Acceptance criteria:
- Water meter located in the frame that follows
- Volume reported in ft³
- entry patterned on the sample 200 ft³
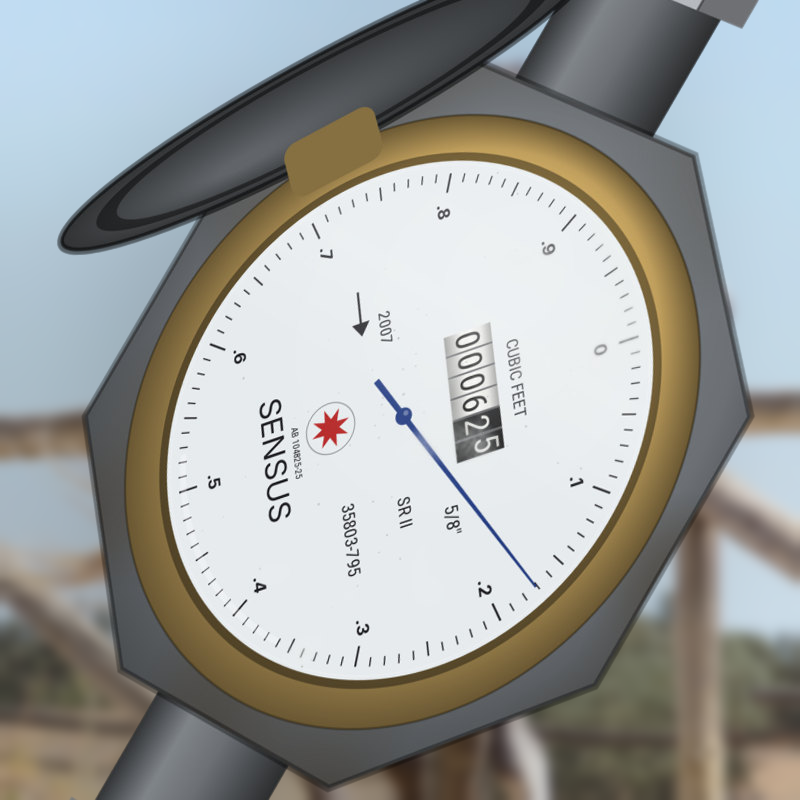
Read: 625.17 ft³
